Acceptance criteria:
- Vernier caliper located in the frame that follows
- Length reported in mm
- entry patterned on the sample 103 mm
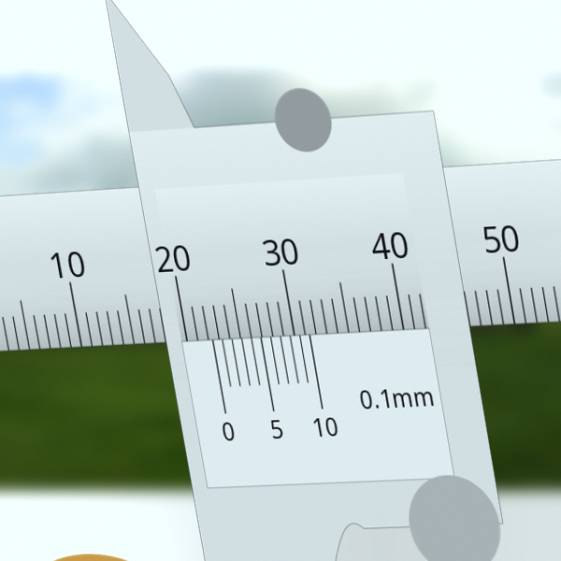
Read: 22.4 mm
